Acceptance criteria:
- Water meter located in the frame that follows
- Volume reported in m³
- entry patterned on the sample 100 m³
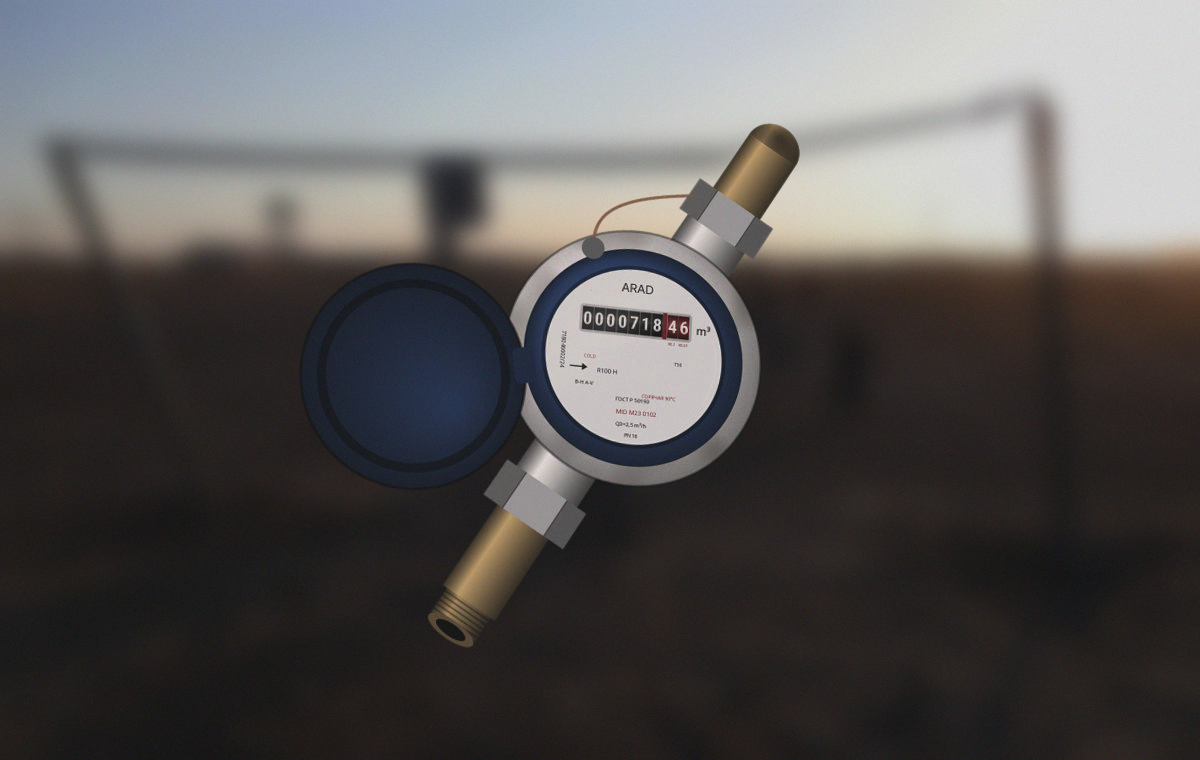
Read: 718.46 m³
